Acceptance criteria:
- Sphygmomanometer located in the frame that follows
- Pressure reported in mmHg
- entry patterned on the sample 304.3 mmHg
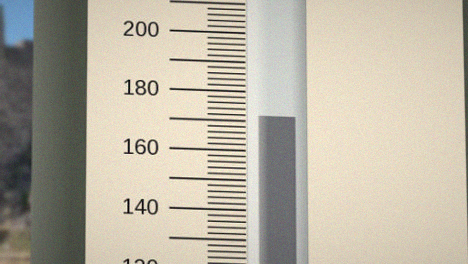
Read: 172 mmHg
